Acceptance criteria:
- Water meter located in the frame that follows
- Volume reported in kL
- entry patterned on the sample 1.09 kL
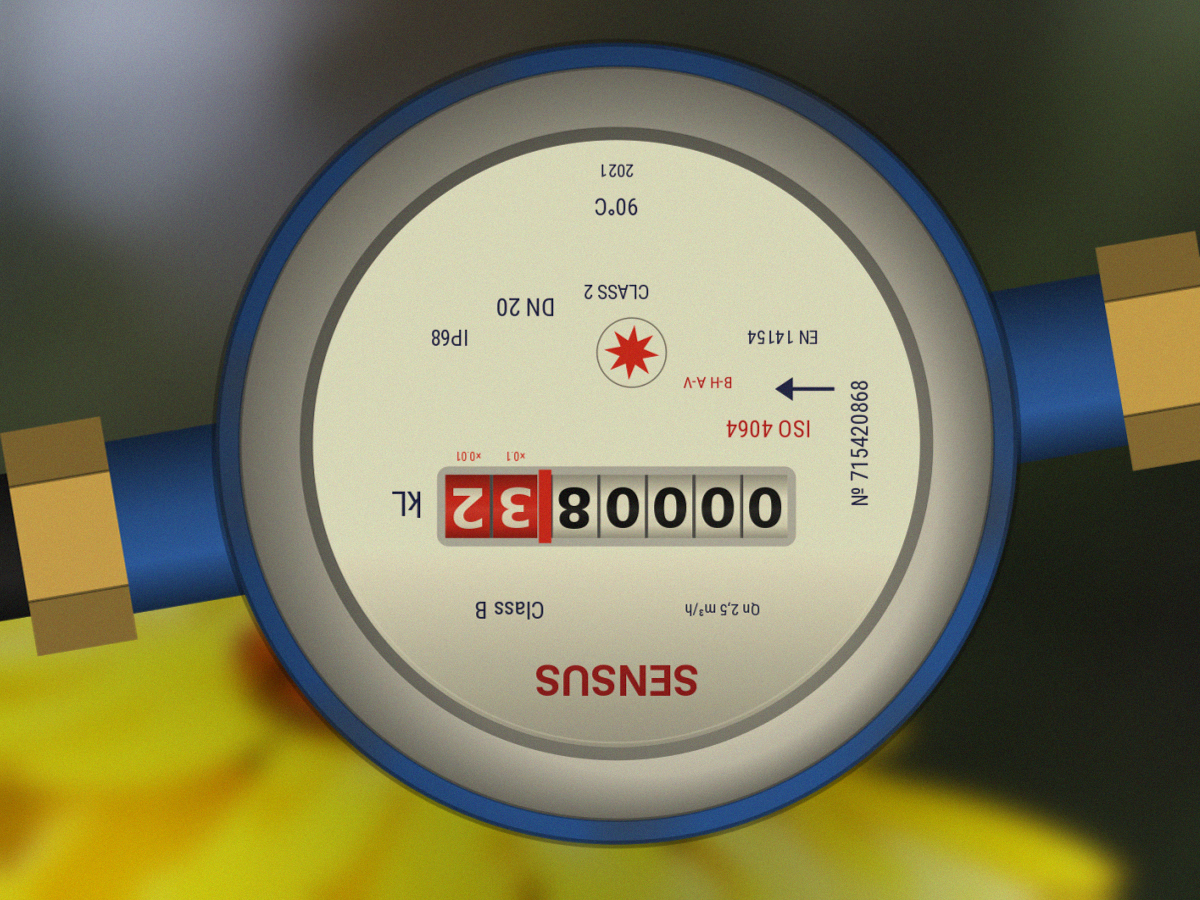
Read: 8.32 kL
